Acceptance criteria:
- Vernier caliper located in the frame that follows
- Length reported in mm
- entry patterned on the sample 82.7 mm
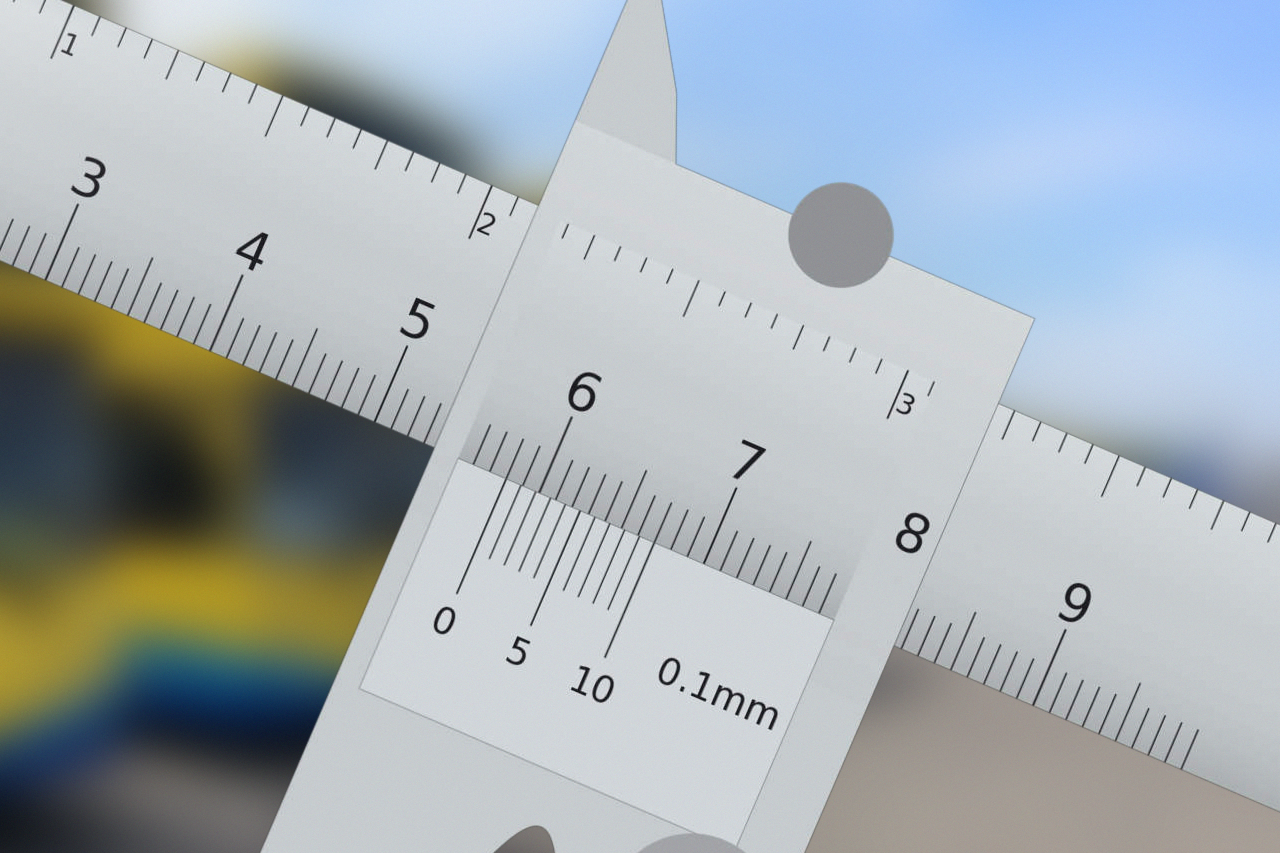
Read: 58.0 mm
